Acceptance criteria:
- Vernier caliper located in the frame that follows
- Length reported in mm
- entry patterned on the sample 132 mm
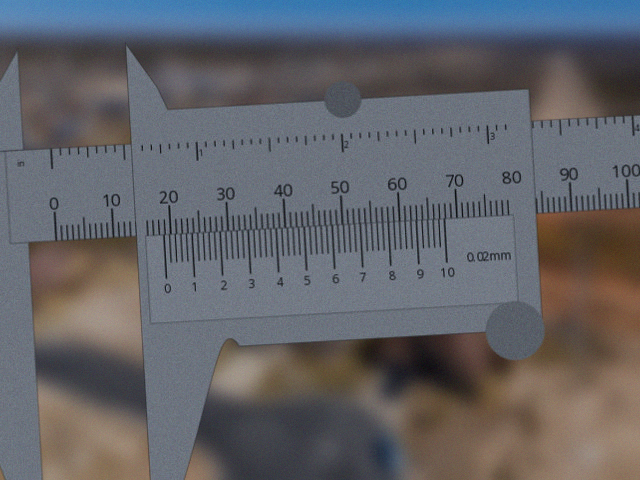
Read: 18.8 mm
